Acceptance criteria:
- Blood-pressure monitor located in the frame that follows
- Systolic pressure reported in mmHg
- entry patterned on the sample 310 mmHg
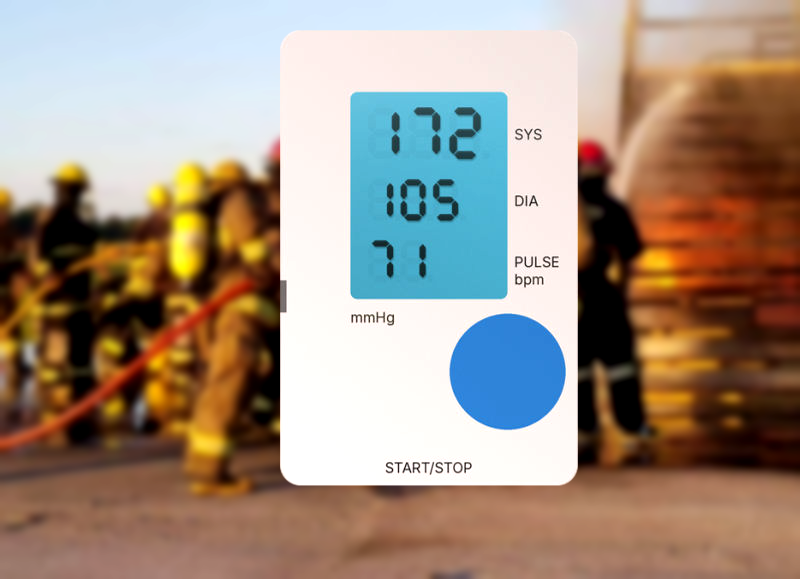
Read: 172 mmHg
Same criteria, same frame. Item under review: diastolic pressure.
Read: 105 mmHg
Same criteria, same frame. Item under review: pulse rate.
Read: 71 bpm
